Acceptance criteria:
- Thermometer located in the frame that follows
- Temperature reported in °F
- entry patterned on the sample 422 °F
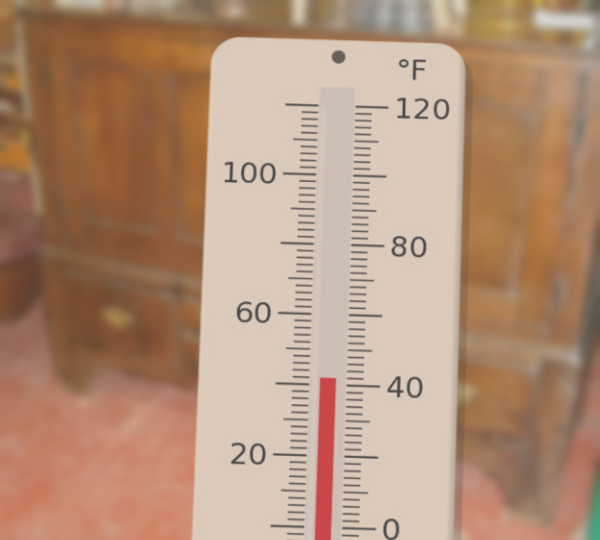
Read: 42 °F
